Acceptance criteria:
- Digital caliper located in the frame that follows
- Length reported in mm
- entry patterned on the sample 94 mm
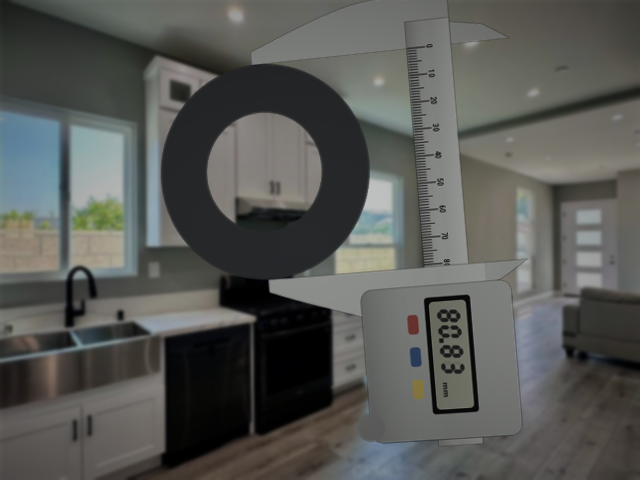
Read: 80.83 mm
